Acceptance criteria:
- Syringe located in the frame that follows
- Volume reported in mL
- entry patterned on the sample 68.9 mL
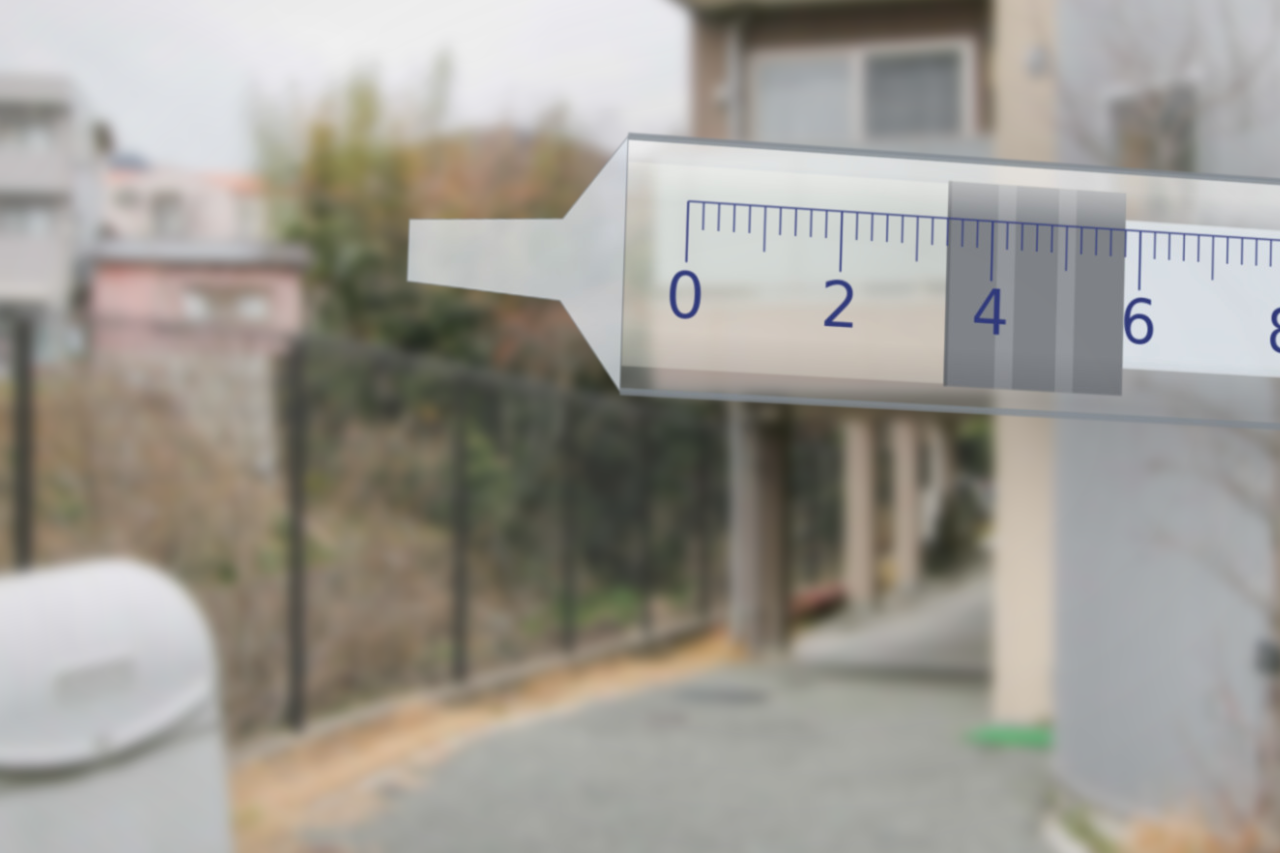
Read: 3.4 mL
